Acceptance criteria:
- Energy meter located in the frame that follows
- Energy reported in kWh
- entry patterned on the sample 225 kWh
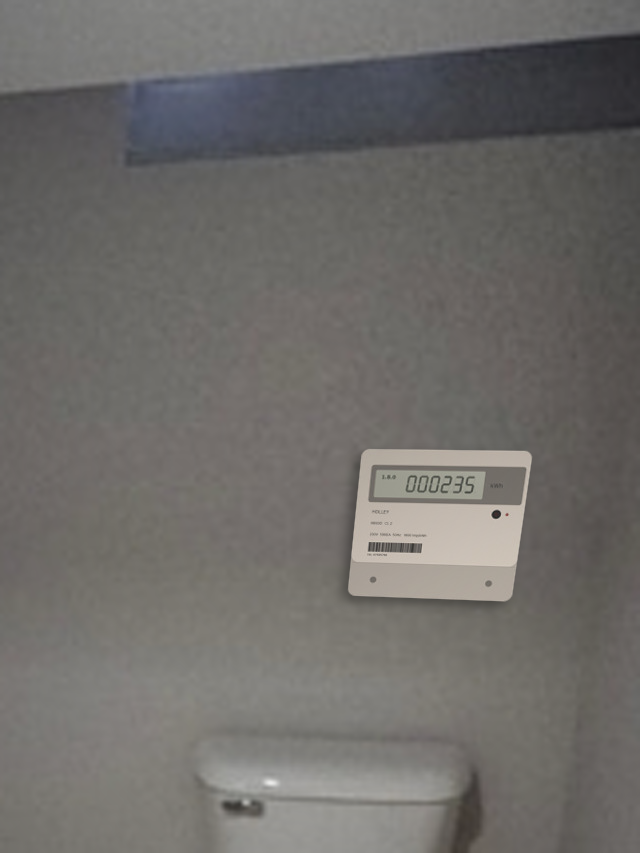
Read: 235 kWh
